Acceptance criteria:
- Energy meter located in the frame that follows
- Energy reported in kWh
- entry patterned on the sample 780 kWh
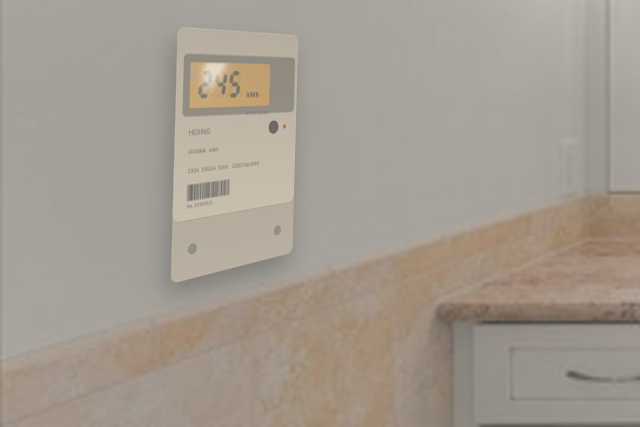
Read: 245 kWh
